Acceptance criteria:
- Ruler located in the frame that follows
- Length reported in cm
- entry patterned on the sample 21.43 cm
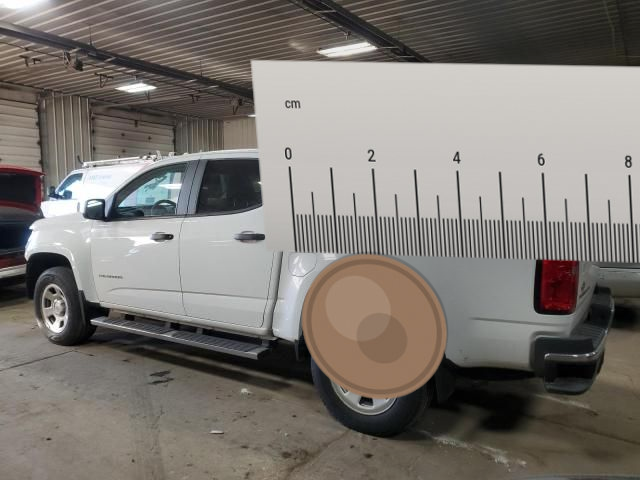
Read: 3.5 cm
